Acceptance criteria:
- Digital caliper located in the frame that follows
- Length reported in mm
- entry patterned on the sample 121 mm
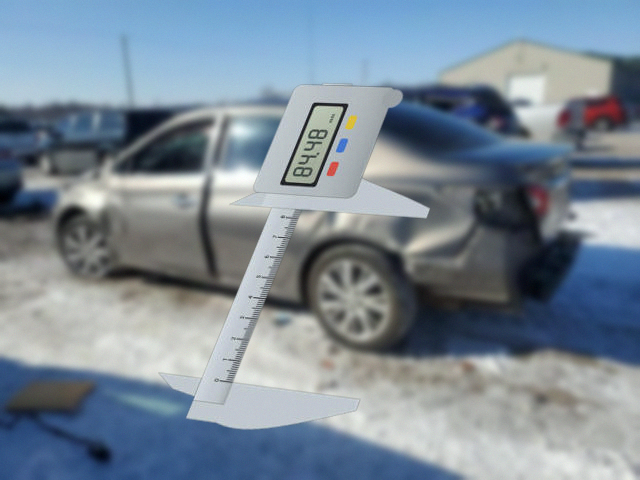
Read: 84.48 mm
